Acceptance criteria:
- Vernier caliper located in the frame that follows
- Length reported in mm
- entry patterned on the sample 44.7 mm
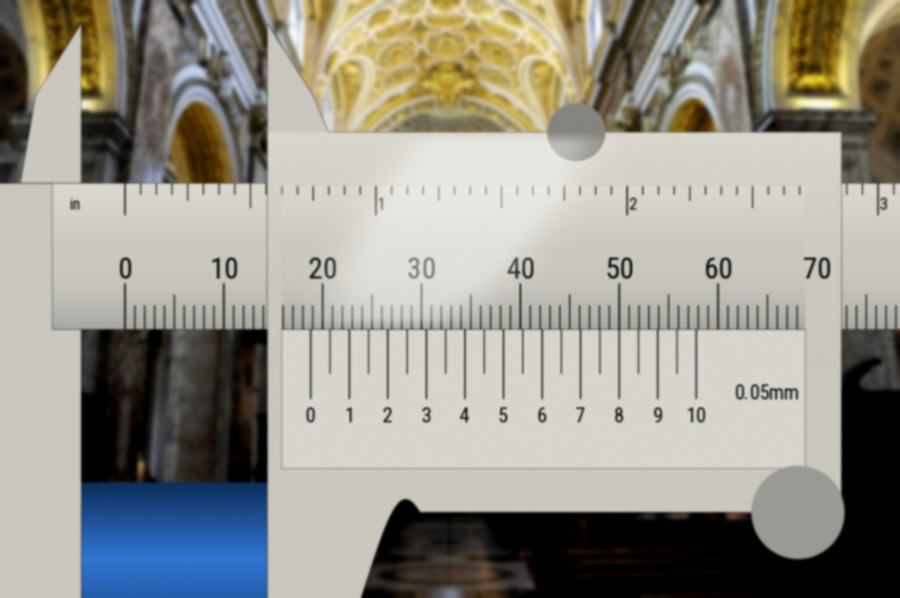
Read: 18.8 mm
